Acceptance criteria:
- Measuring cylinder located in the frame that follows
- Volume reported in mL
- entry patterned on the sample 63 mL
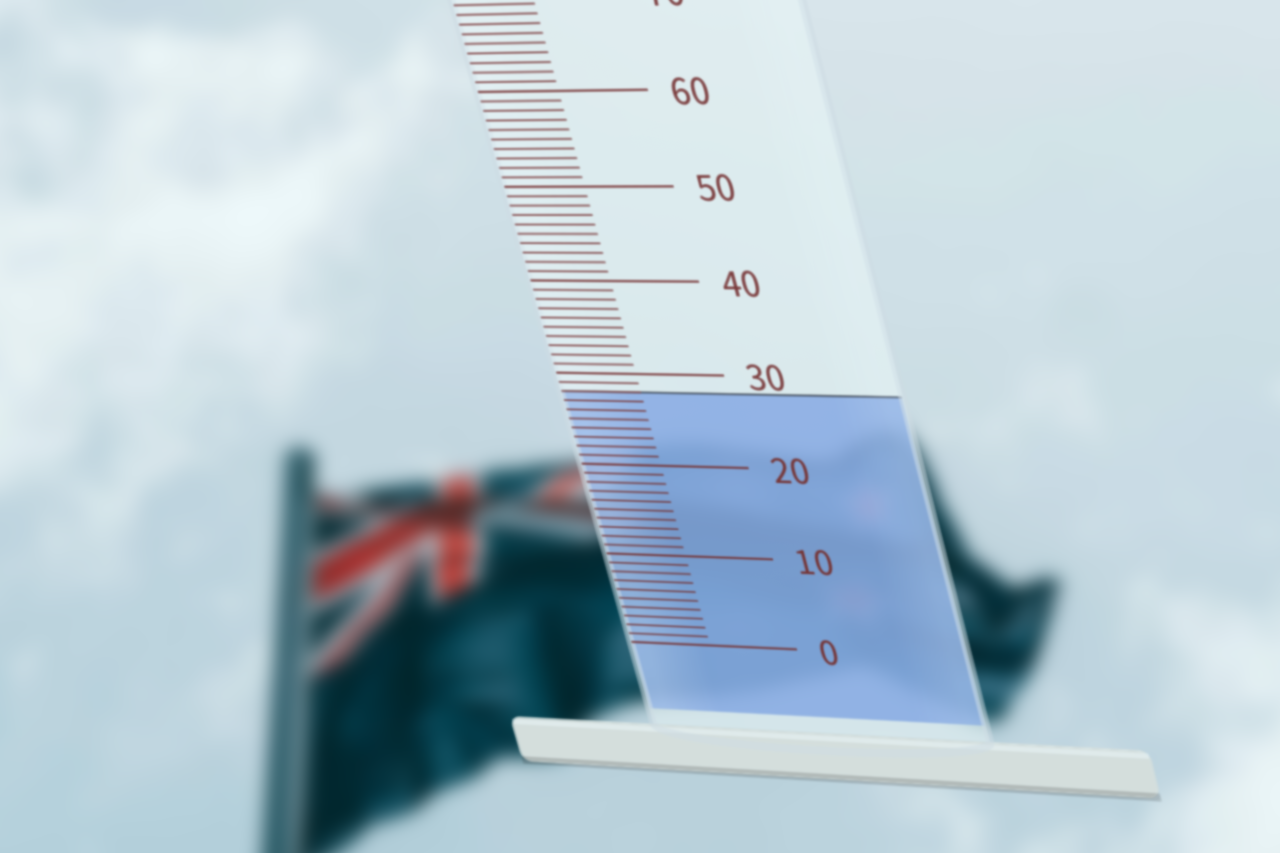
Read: 28 mL
